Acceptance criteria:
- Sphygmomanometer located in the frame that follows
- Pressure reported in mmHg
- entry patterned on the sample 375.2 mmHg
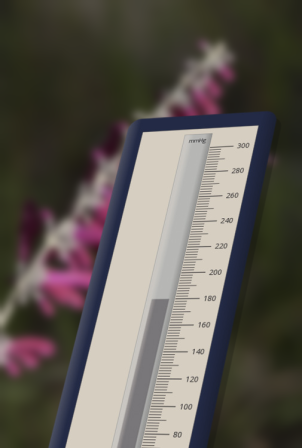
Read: 180 mmHg
